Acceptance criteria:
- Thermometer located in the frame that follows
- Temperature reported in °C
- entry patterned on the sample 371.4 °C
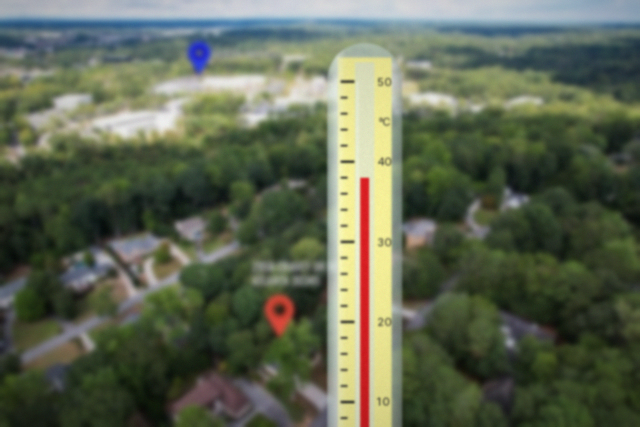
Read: 38 °C
